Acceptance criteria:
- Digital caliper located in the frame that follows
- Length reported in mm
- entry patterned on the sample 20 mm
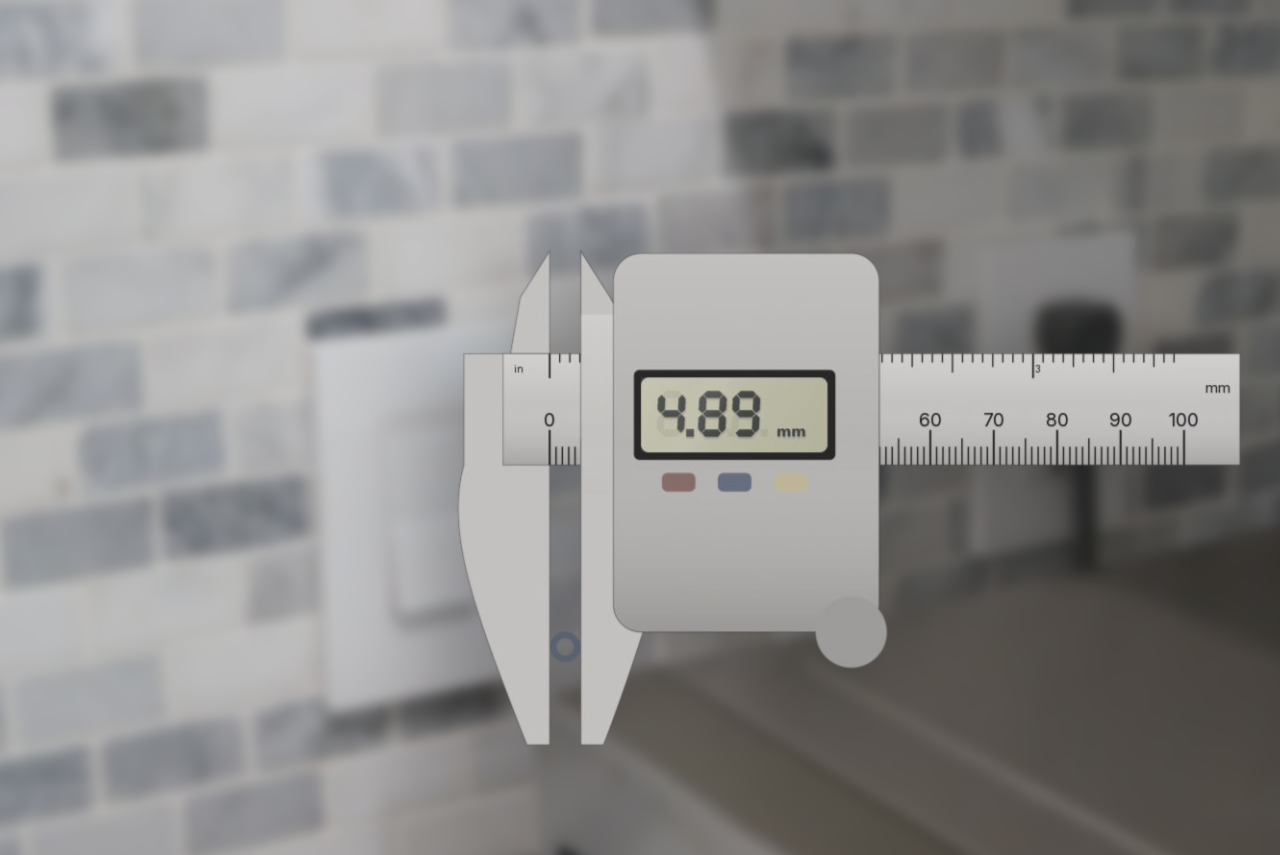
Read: 4.89 mm
